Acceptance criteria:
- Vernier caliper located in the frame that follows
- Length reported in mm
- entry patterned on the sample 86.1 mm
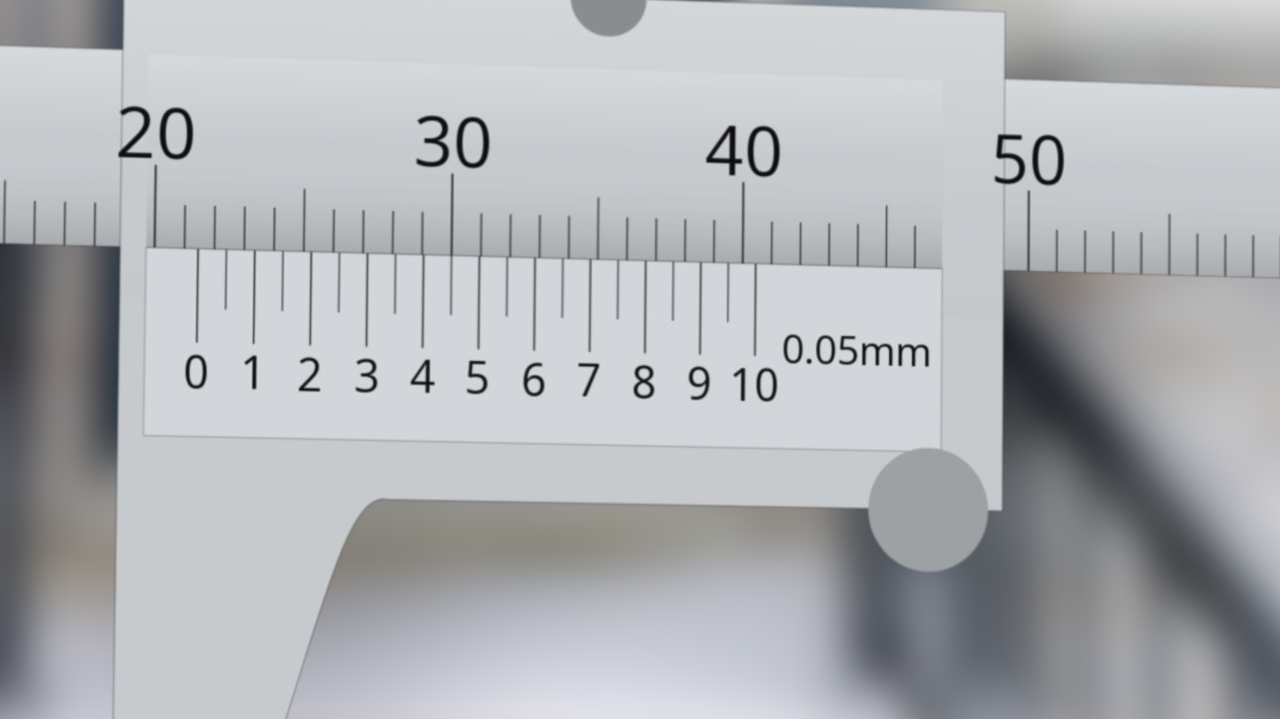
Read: 21.45 mm
